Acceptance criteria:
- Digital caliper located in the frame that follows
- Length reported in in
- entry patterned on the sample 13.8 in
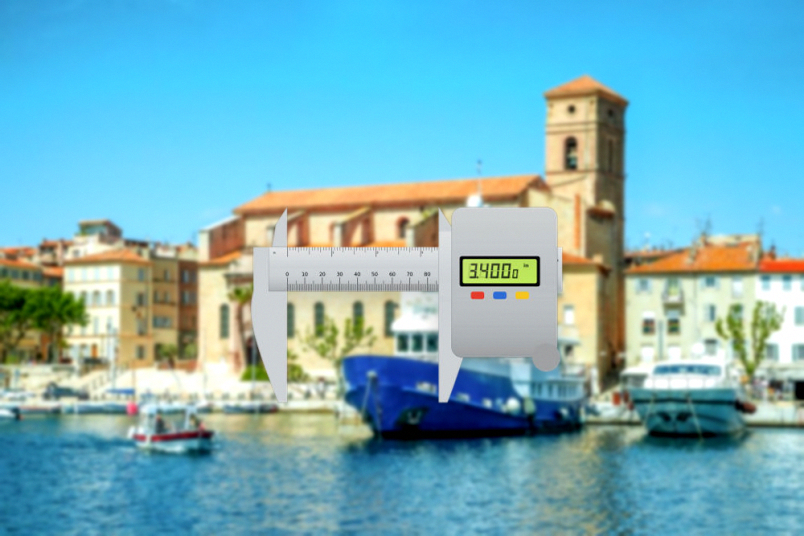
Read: 3.4000 in
